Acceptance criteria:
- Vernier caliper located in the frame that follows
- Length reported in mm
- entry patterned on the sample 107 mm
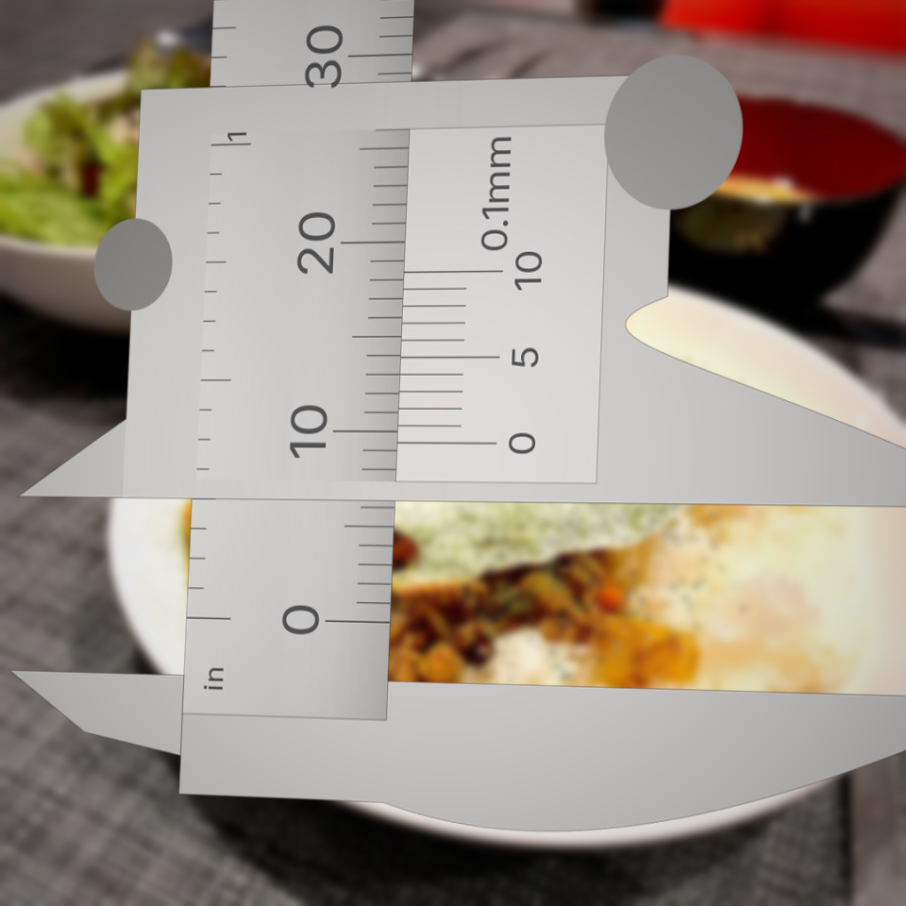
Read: 9.4 mm
